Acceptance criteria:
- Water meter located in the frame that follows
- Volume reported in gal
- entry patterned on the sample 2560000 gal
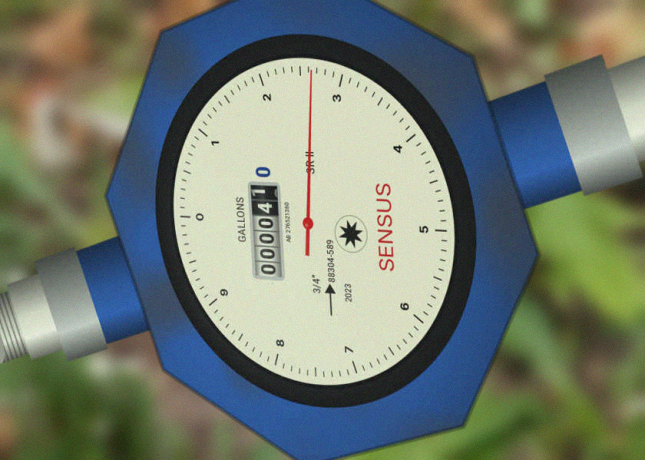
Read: 412.6 gal
